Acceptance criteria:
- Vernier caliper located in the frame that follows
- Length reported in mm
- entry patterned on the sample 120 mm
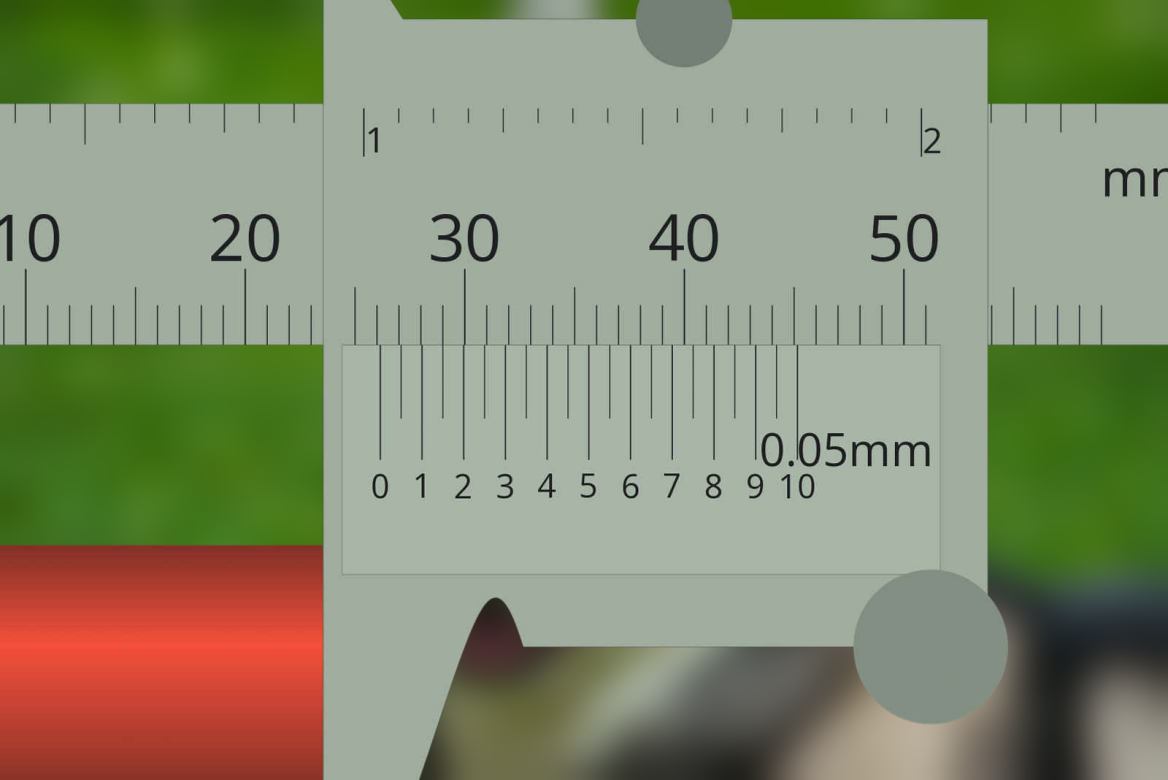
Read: 26.15 mm
